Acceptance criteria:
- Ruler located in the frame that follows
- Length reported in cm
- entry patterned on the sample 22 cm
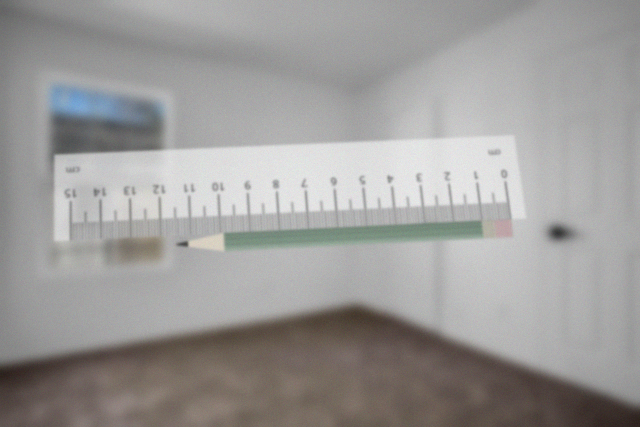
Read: 11.5 cm
